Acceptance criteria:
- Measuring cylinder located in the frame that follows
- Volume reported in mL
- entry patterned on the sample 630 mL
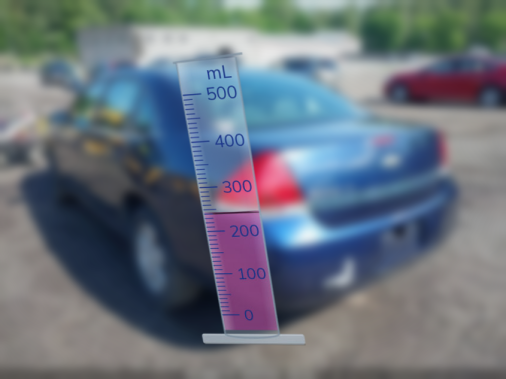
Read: 240 mL
